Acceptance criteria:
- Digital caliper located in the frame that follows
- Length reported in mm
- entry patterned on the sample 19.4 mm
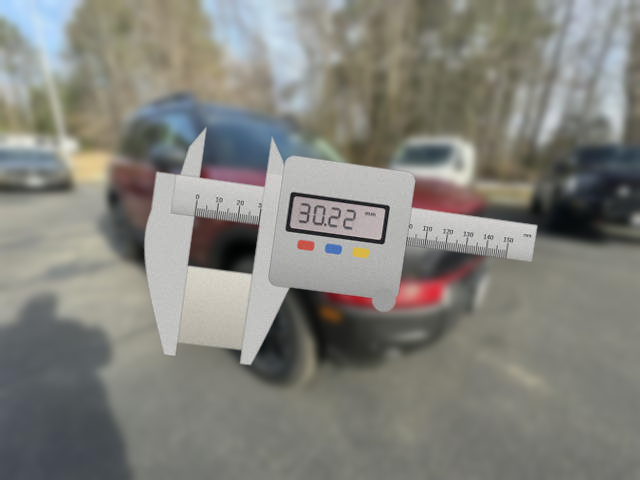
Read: 30.22 mm
